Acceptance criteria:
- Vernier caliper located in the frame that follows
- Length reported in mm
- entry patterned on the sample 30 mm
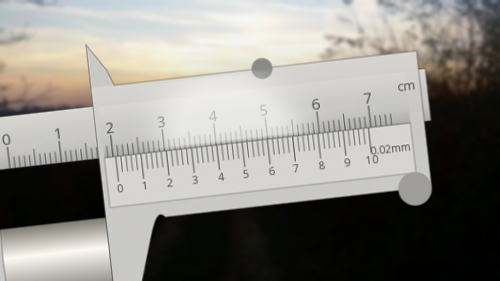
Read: 20.5 mm
